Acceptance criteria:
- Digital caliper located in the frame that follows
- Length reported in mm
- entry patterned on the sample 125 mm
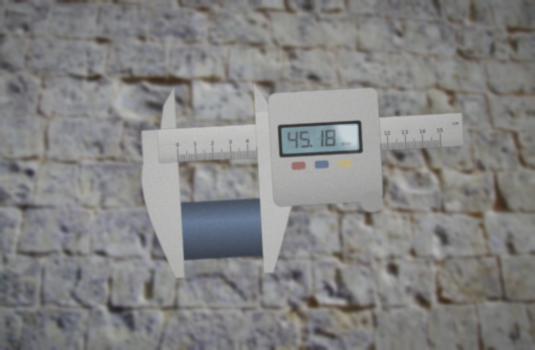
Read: 45.18 mm
